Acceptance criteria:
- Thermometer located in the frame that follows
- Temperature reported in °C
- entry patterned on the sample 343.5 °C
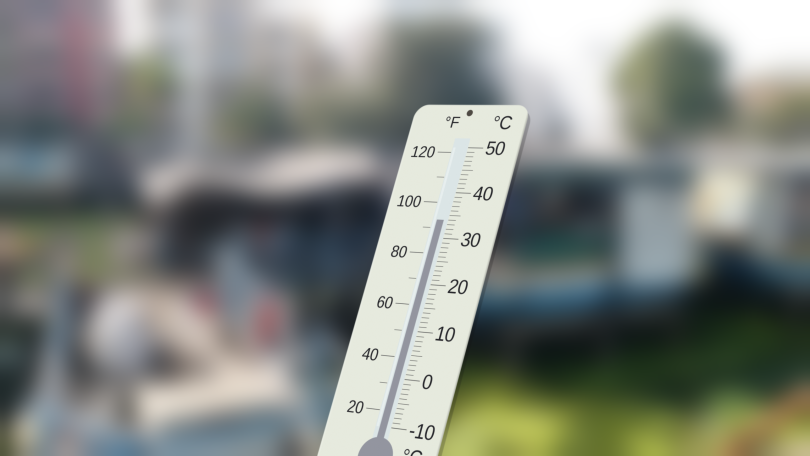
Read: 34 °C
